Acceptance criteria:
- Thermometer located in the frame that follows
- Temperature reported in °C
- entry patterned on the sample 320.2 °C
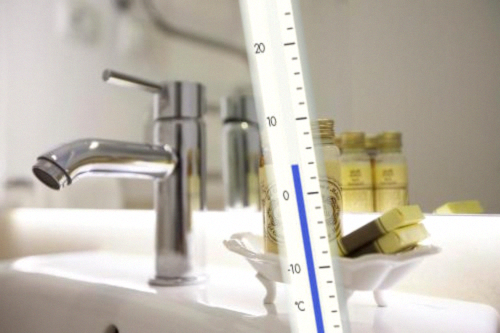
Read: 4 °C
